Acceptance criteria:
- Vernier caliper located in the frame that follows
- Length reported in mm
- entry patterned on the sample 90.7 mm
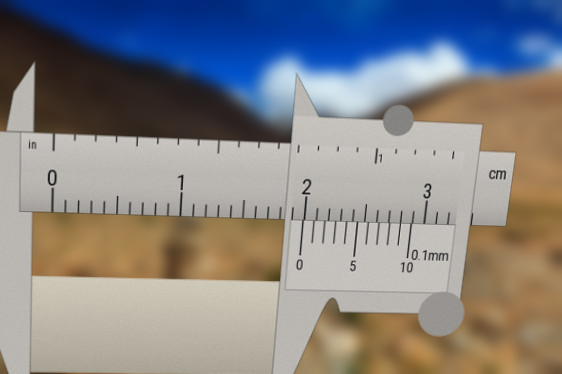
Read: 19.9 mm
